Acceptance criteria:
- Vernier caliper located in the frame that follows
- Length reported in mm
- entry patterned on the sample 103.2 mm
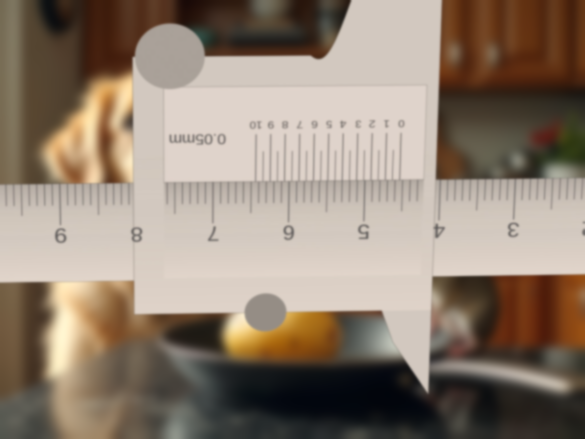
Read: 45.4 mm
